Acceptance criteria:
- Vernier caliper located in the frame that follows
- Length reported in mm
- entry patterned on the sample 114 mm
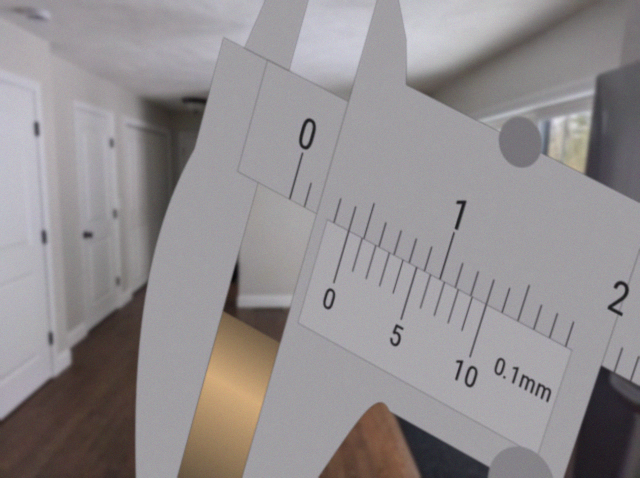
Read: 4.0 mm
